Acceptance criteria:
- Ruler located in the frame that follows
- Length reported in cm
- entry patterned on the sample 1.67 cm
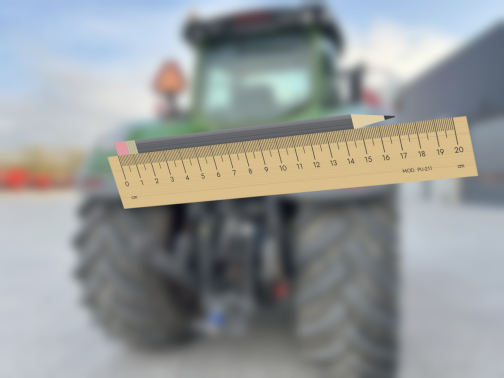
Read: 17 cm
